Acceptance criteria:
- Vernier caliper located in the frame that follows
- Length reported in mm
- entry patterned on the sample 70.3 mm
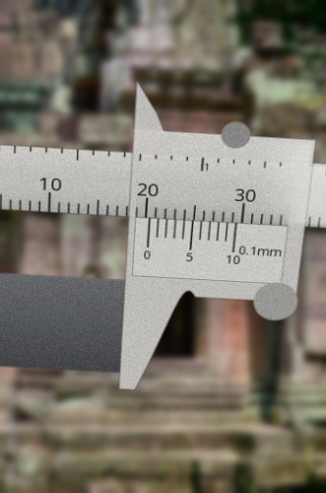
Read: 20.4 mm
